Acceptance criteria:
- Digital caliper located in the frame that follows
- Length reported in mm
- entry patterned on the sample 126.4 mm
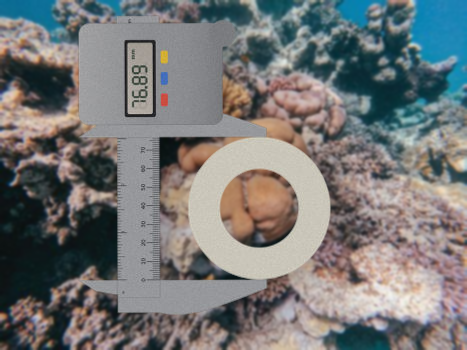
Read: 76.89 mm
